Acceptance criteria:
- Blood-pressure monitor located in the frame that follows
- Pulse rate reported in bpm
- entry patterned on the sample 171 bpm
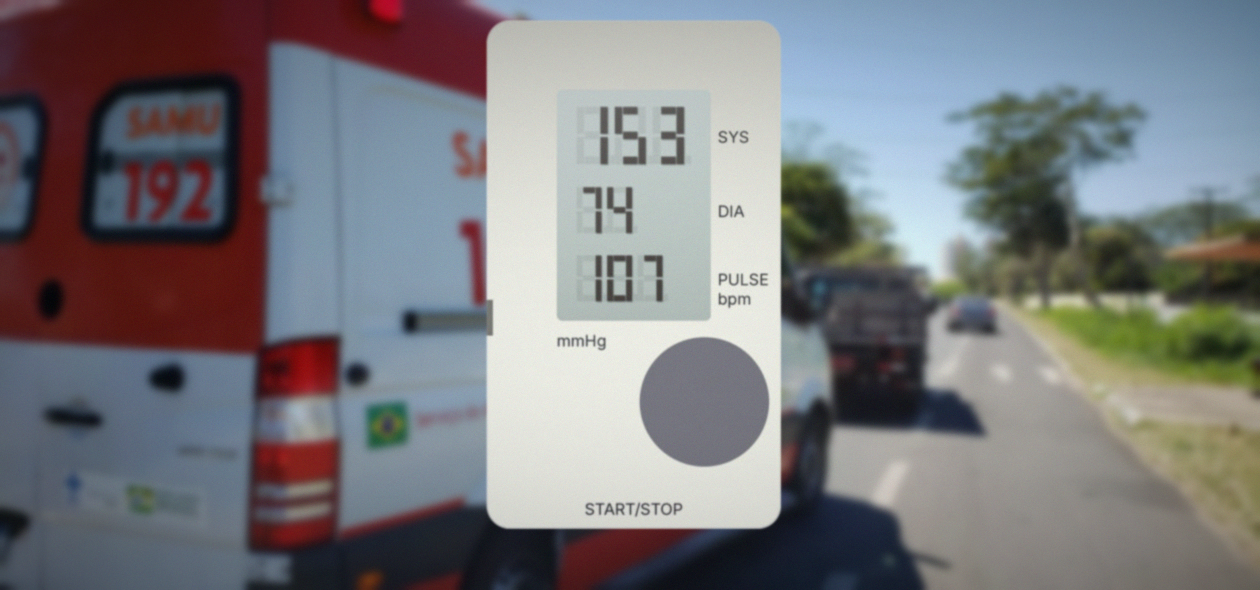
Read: 107 bpm
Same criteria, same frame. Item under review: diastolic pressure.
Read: 74 mmHg
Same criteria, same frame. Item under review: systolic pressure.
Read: 153 mmHg
